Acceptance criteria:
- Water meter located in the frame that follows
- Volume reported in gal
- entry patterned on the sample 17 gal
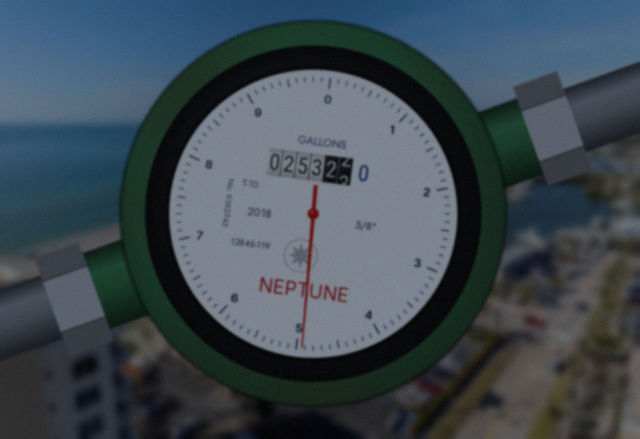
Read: 253224.9 gal
